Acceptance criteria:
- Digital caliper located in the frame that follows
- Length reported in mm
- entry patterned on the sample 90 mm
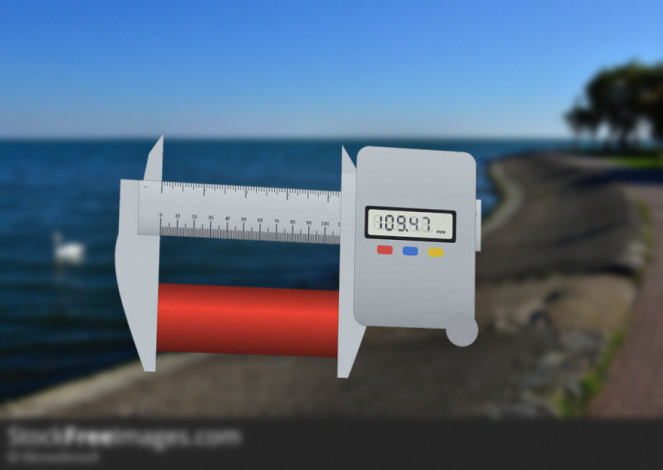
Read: 109.47 mm
